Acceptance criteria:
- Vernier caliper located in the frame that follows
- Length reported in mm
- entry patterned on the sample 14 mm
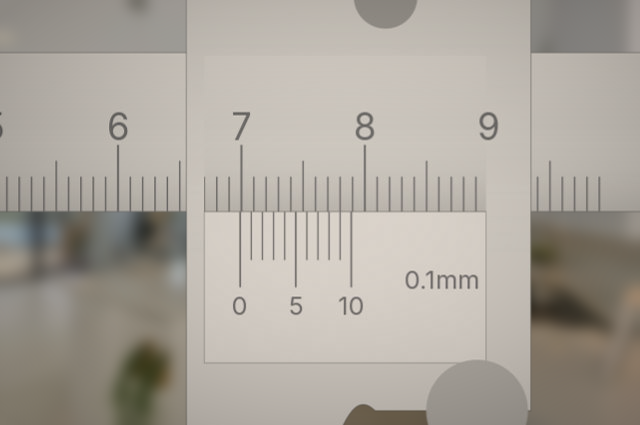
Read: 69.9 mm
